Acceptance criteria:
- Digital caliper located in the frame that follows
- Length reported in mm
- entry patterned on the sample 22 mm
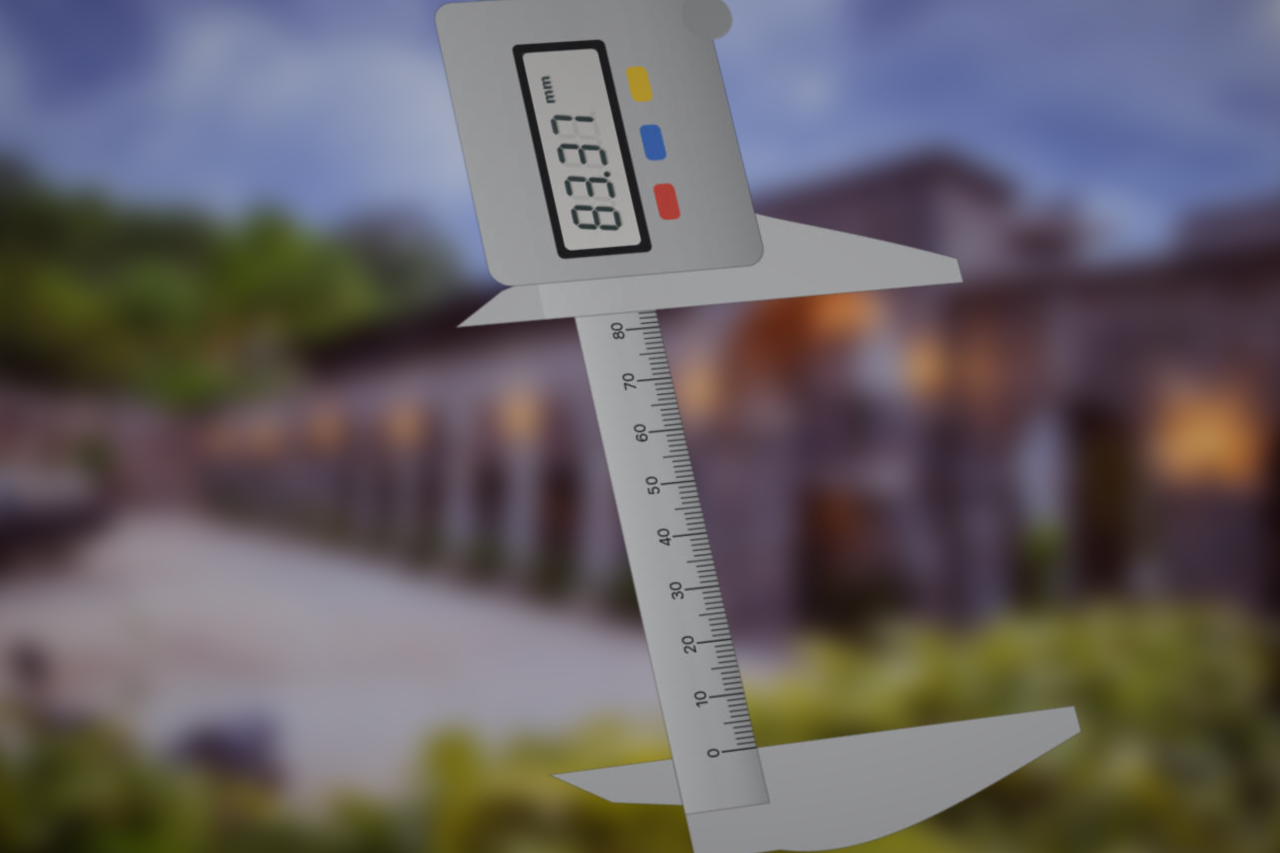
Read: 83.37 mm
